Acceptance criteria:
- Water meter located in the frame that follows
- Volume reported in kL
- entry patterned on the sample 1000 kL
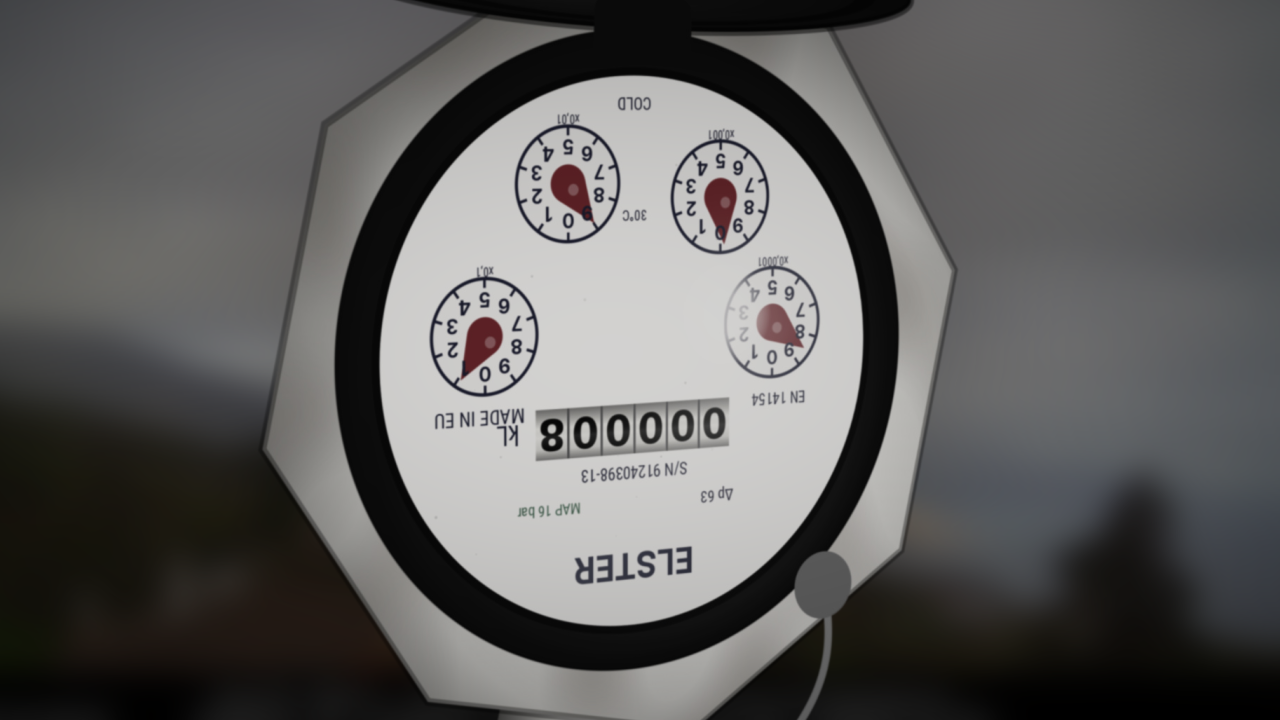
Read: 8.0898 kL
